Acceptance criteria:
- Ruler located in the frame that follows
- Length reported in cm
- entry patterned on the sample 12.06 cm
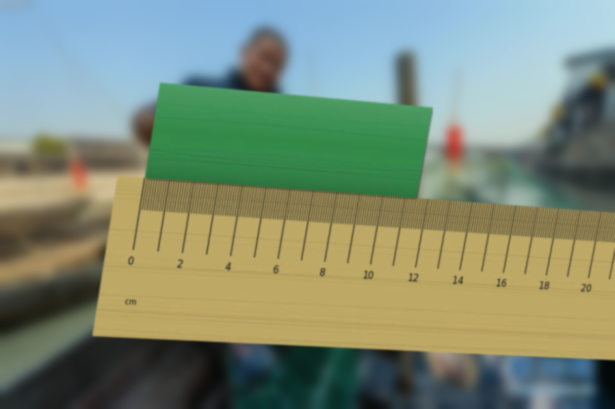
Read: 11.5 cm
